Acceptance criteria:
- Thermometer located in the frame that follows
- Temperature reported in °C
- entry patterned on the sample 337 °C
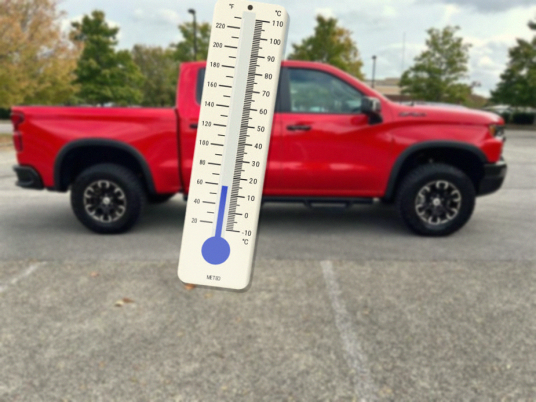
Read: 15 °C
